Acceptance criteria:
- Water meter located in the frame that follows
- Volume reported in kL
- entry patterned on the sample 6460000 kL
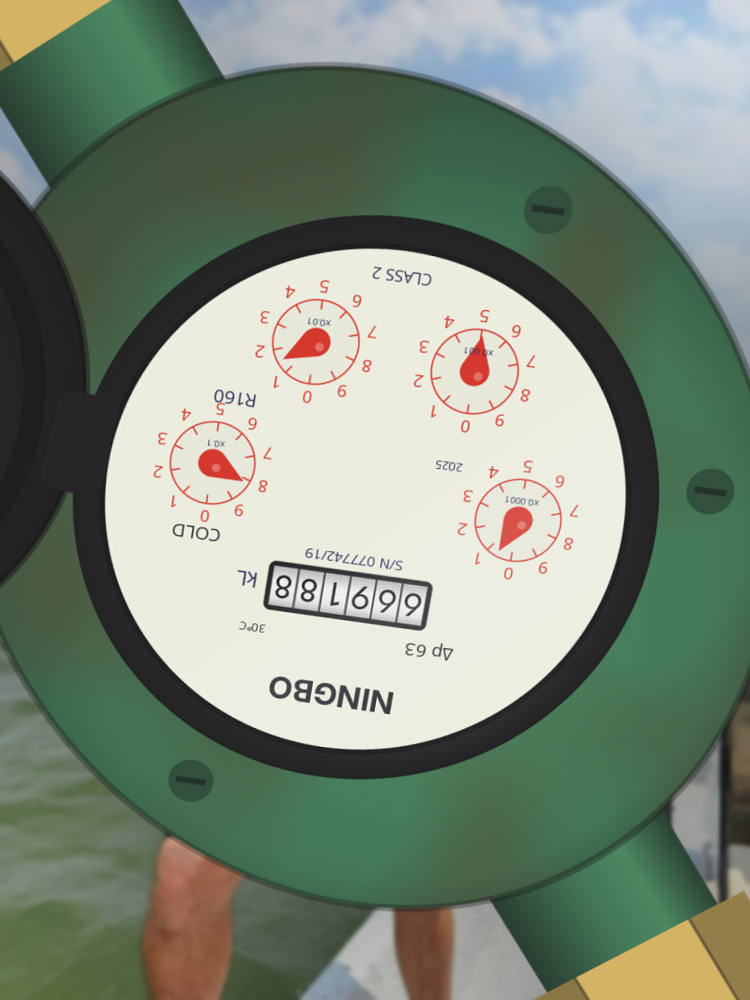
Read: 669188.8150 kL
